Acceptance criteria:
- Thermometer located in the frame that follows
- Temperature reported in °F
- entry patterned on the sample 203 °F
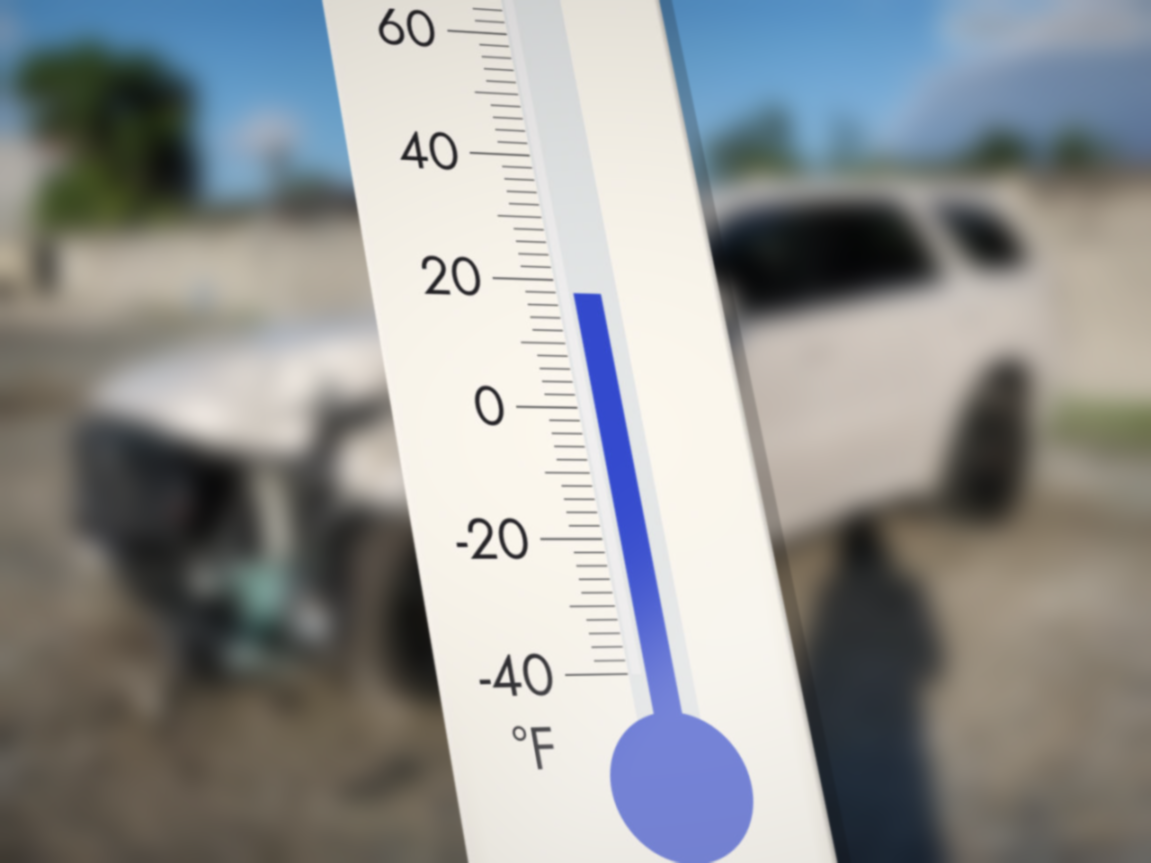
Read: 18 °F
